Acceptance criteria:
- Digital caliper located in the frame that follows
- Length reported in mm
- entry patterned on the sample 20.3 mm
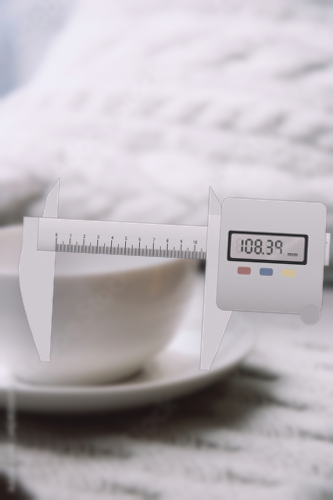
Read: 108.39 mm
